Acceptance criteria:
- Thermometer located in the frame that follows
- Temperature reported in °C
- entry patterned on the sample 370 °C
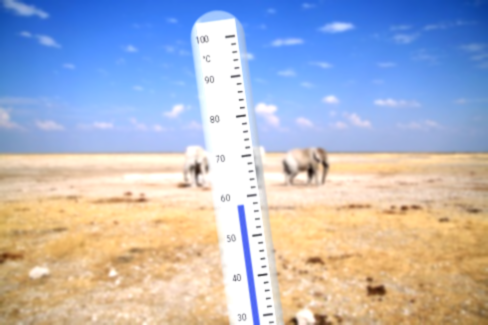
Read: 58 °C
